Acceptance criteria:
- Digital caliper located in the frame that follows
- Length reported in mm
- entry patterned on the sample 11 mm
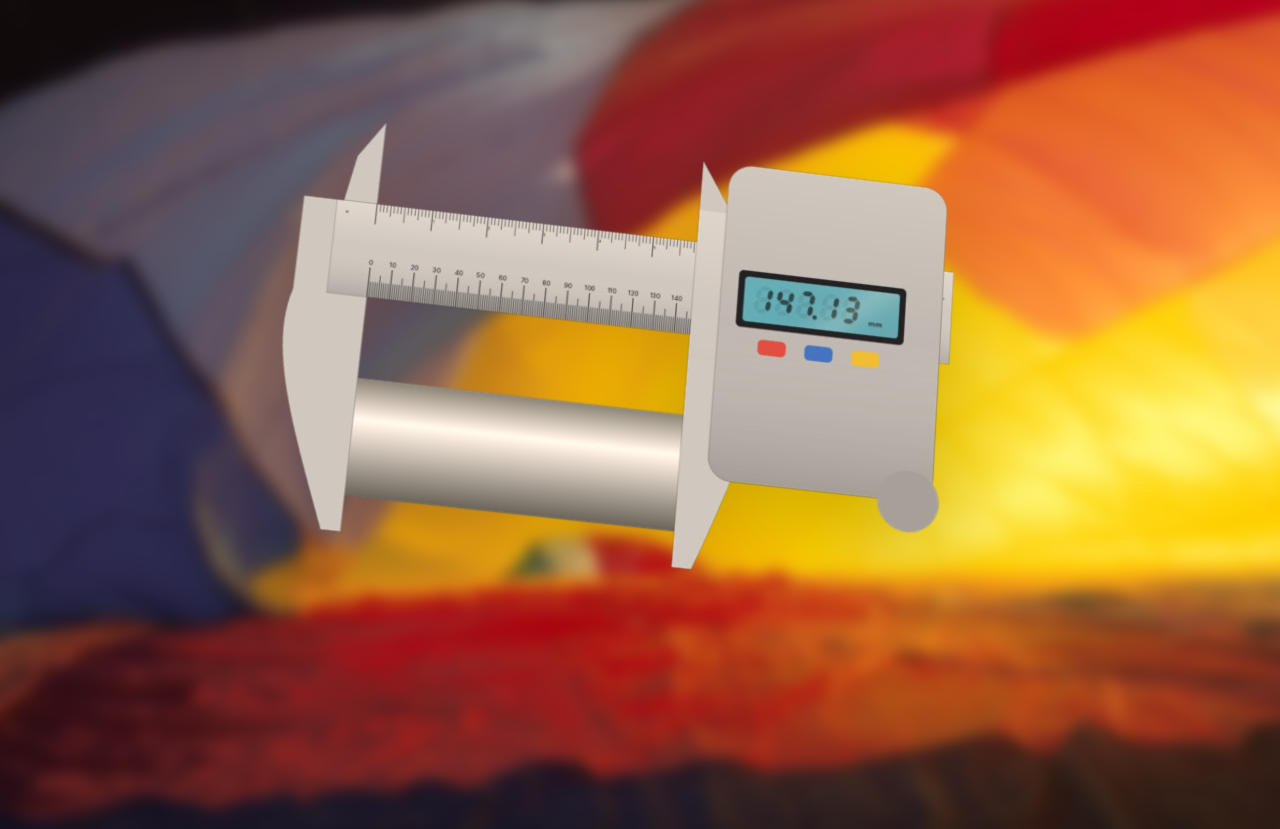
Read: 147.13 mm
